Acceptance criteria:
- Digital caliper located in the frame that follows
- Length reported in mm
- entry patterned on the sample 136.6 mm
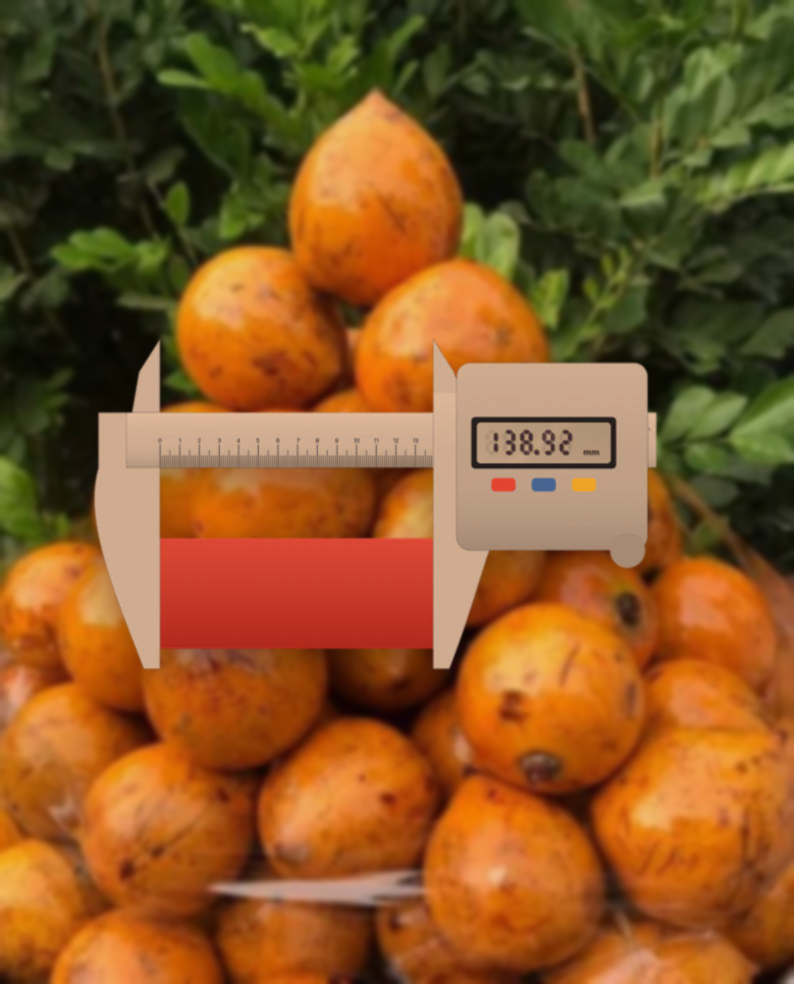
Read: 138.92 mm
